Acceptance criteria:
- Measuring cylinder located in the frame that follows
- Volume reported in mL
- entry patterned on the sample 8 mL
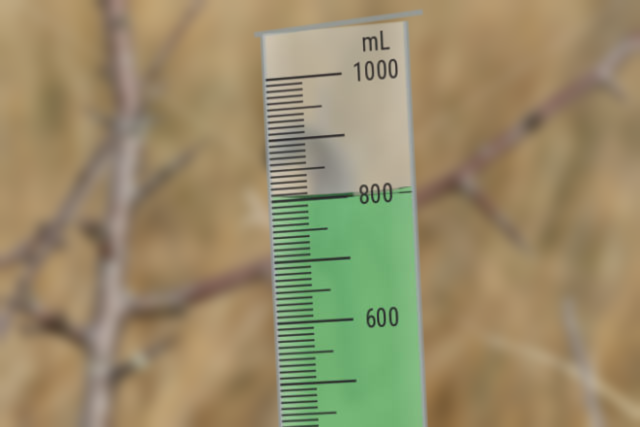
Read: 800 mL
